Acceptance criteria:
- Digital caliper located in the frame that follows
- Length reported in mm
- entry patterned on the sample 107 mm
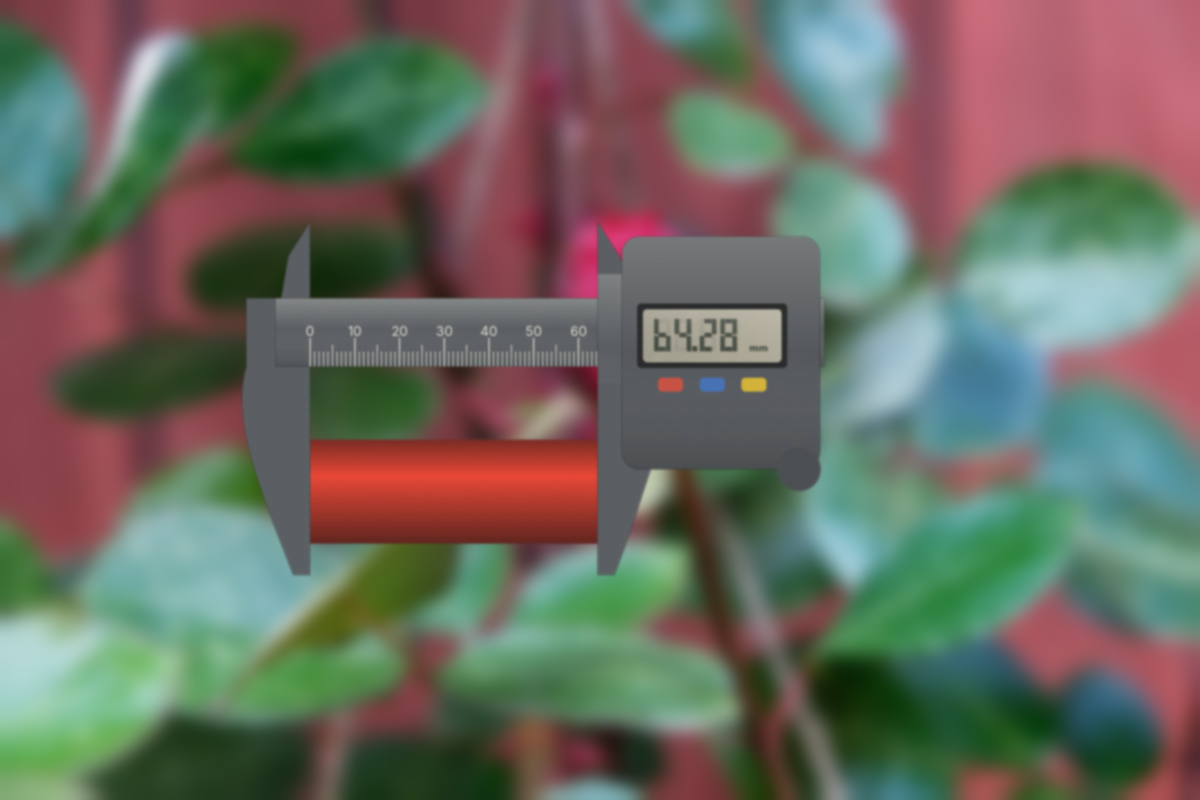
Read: 64.28 mm
